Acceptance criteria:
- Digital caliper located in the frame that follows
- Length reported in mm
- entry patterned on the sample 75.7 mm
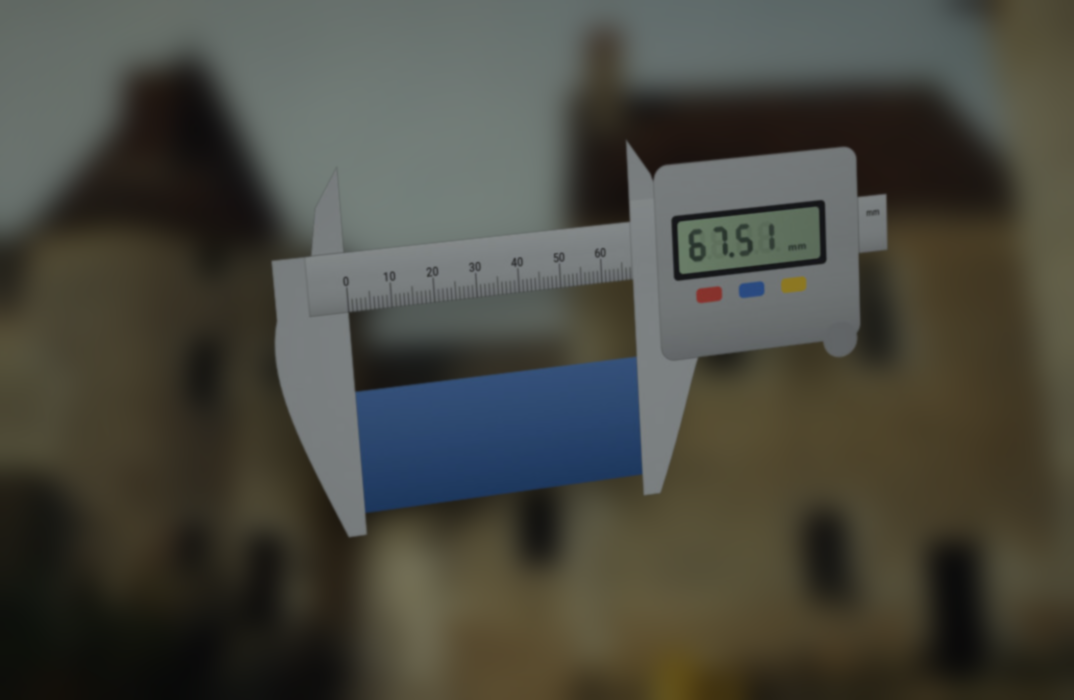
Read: 67.51 mm
